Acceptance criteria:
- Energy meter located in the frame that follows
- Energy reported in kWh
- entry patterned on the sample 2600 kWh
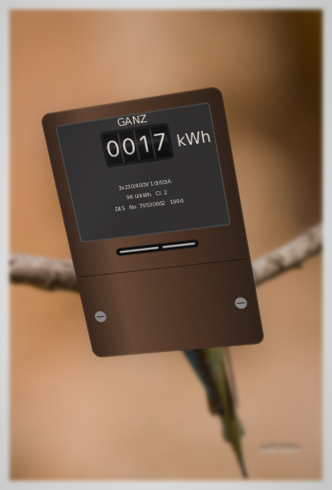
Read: 17 kWh
